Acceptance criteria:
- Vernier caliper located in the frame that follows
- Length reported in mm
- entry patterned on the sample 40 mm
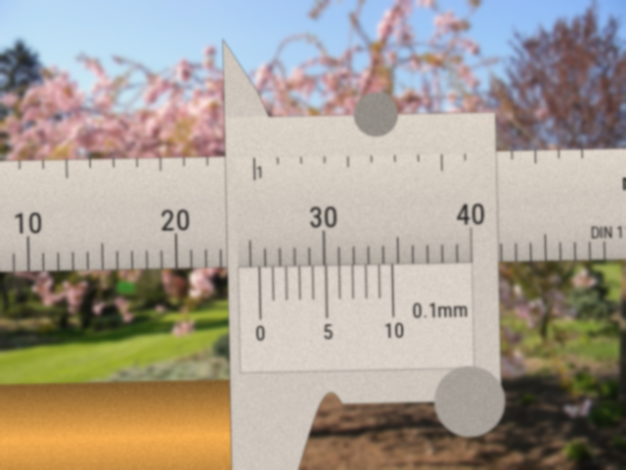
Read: 25.6 mm
